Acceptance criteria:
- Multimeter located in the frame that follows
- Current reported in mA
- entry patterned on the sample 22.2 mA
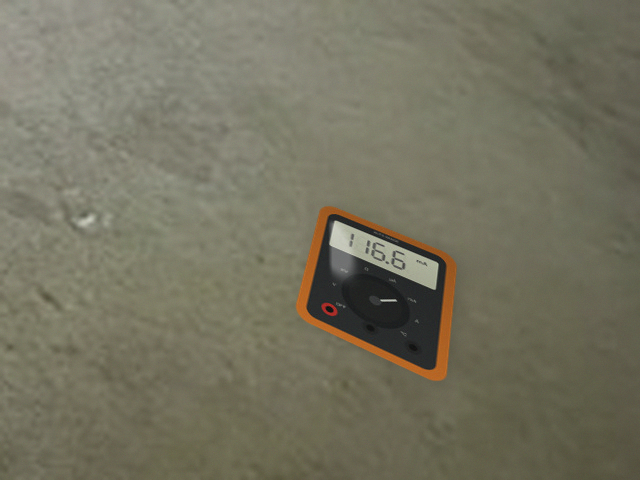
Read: 116.6 mA
